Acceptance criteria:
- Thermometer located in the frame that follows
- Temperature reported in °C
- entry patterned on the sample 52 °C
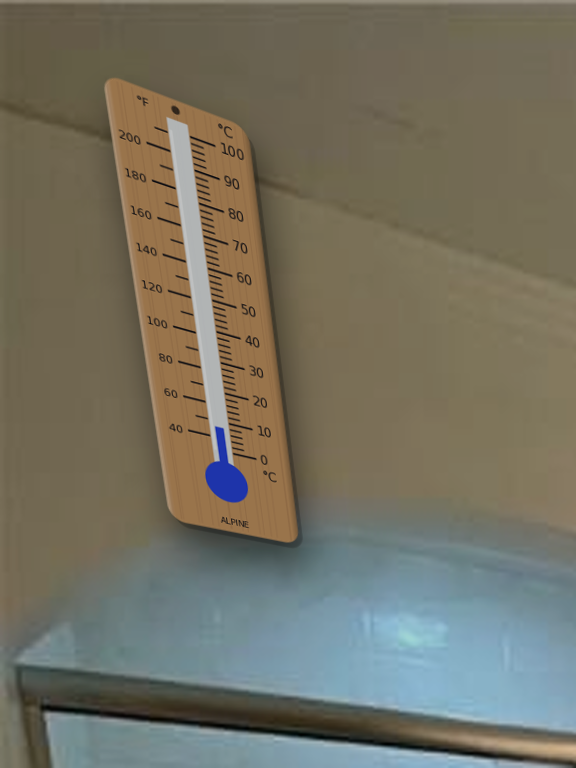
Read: 8 °C
